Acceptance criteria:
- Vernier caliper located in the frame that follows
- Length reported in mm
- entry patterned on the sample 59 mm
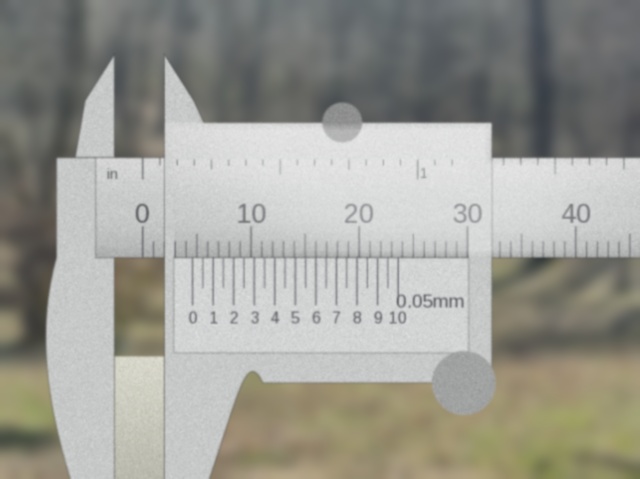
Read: 4.6 mm
